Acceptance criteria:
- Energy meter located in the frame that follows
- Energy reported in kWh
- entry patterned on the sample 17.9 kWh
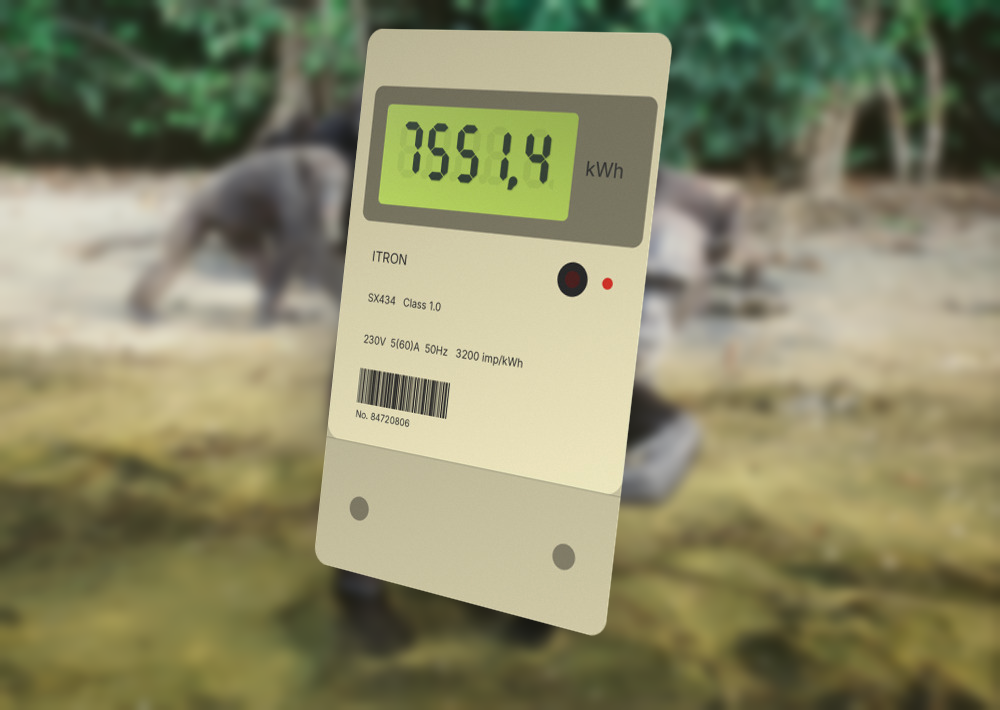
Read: 7551.4 kWh
